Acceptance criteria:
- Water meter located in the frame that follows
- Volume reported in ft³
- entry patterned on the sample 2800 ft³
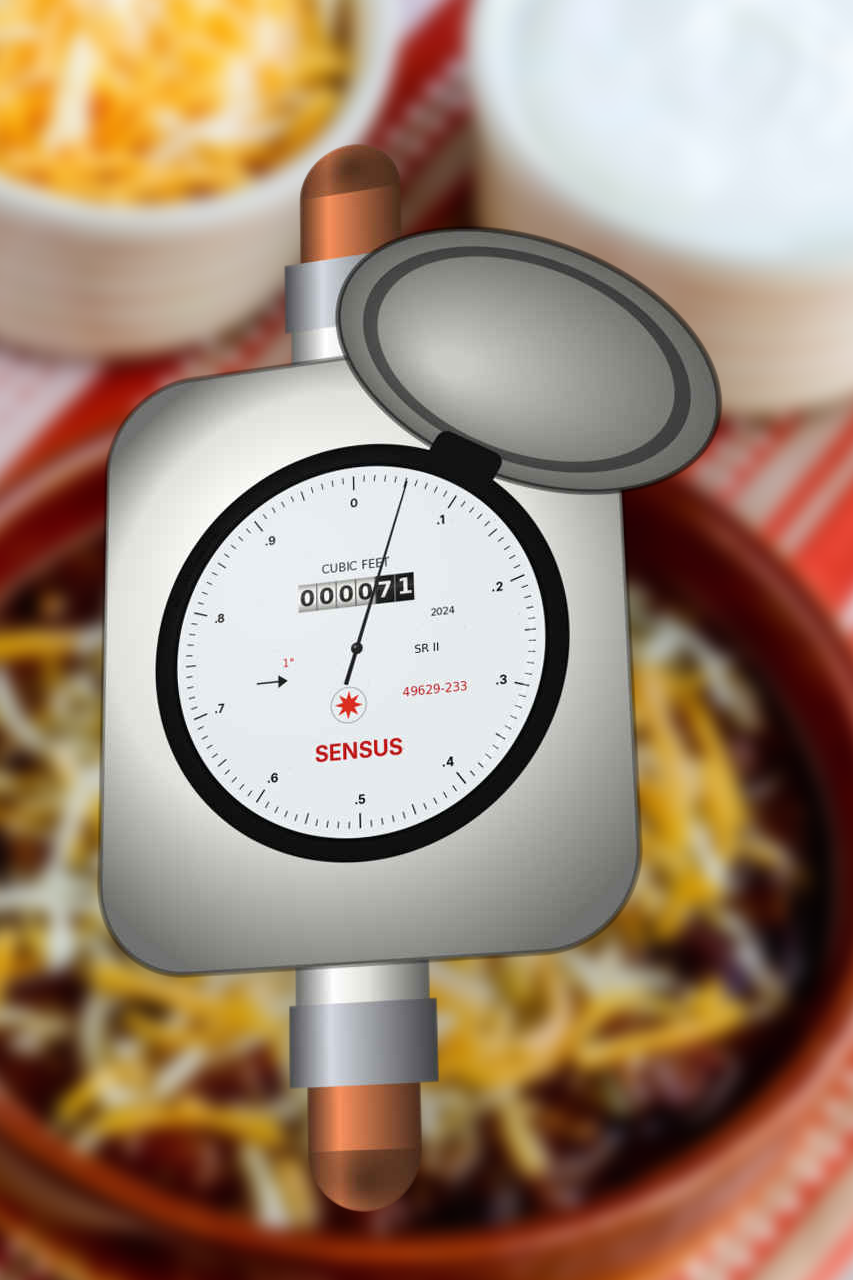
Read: 71.05 ft³
